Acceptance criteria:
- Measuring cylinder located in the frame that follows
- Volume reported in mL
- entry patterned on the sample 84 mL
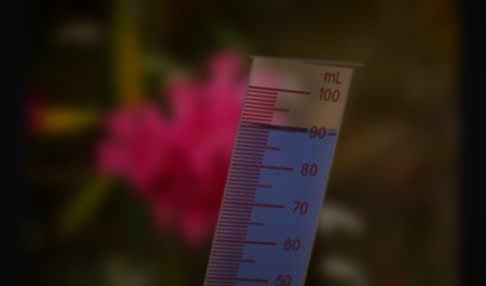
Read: 90 mL
